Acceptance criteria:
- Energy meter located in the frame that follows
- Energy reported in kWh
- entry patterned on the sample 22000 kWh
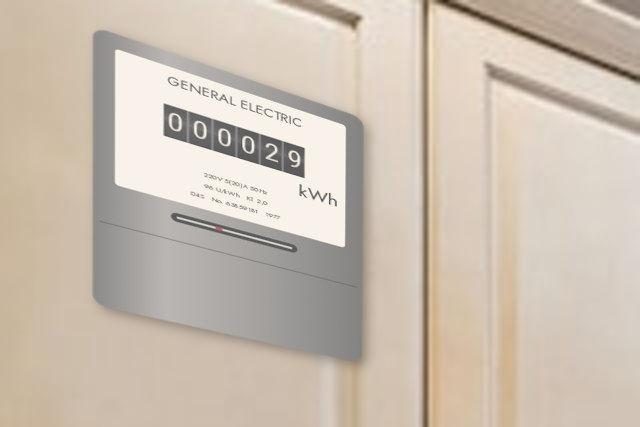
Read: 29 kWh
